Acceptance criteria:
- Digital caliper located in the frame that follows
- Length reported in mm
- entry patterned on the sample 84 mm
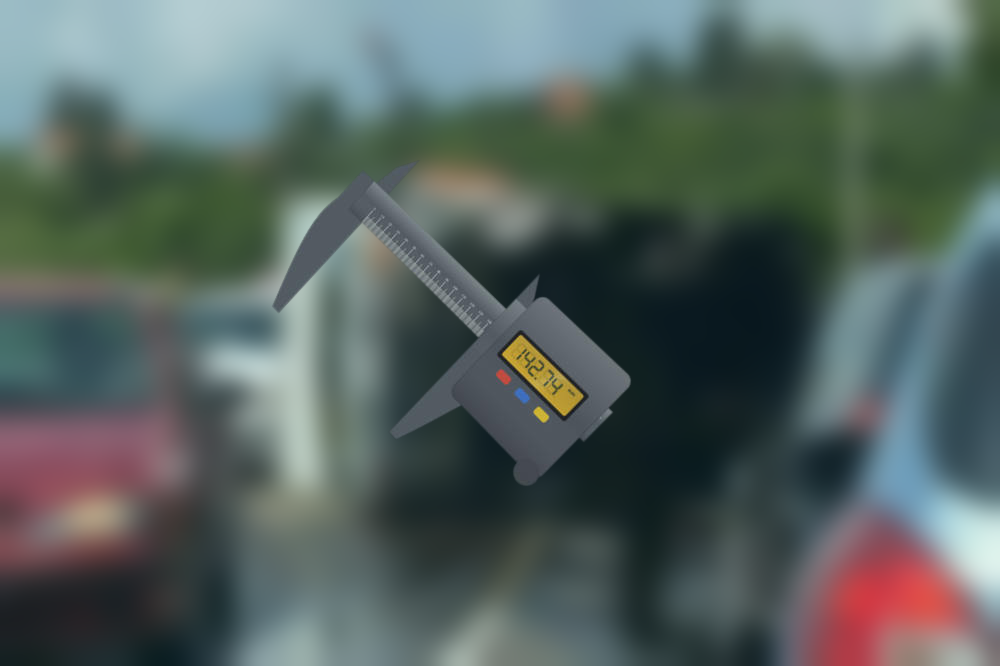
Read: 142.74 mm
